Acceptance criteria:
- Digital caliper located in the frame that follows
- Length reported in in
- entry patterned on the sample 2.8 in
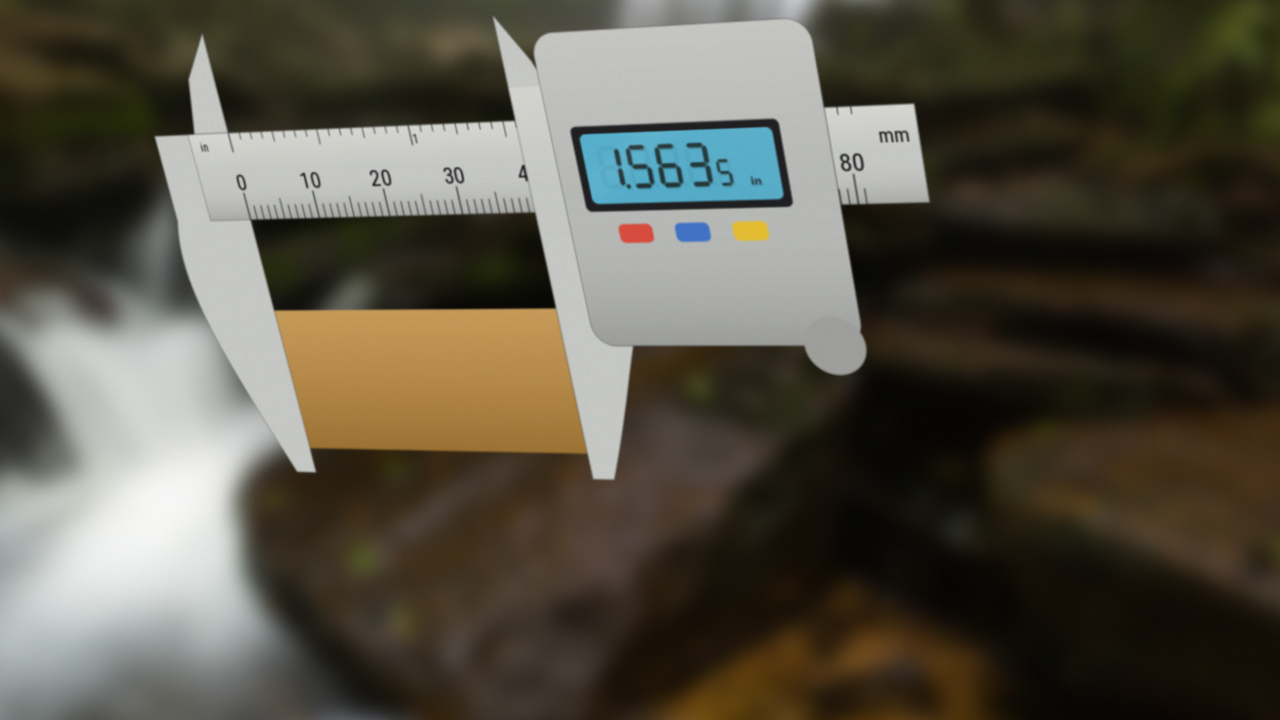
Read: 1.5635 in
